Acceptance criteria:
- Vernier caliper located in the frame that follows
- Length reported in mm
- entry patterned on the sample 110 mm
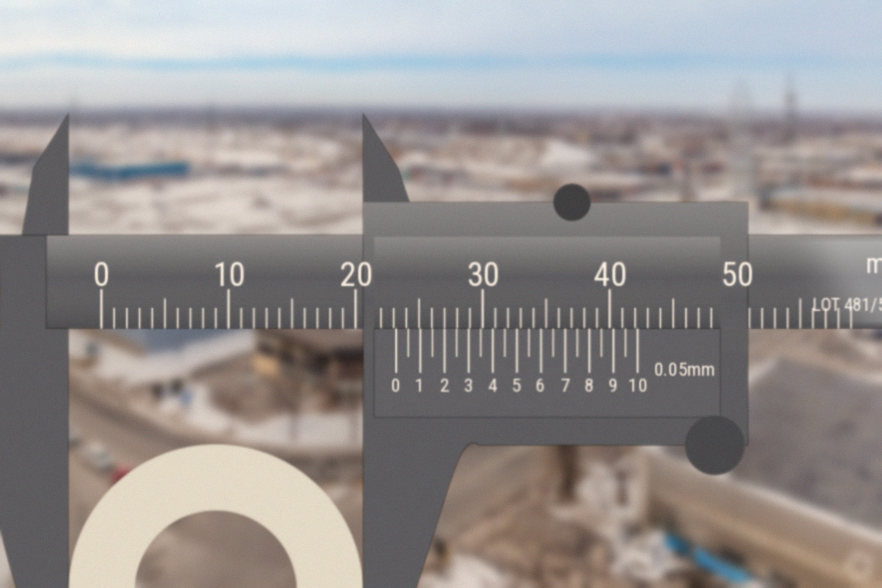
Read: 23.2 mm
